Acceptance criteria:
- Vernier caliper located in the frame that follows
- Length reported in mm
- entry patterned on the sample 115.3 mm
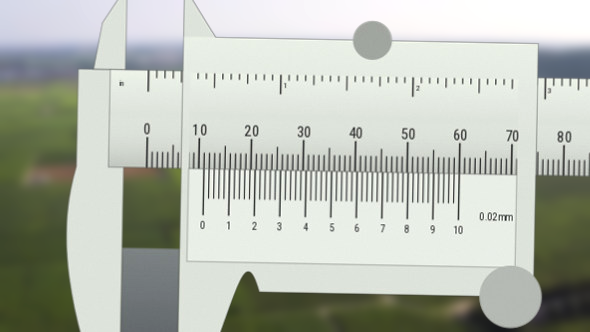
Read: 11.0 mm
